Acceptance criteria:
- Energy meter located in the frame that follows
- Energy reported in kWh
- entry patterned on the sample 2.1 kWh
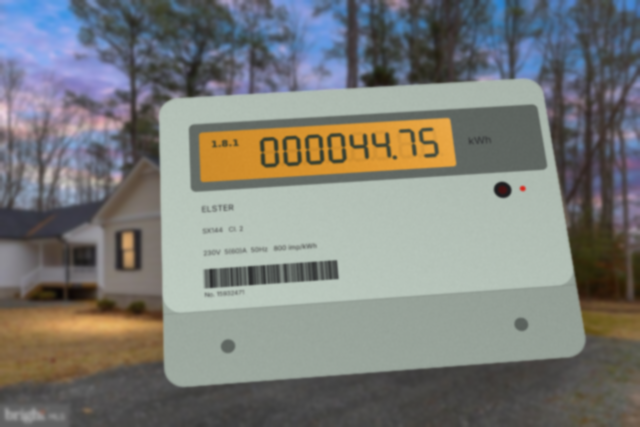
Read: 44.75 kWh
